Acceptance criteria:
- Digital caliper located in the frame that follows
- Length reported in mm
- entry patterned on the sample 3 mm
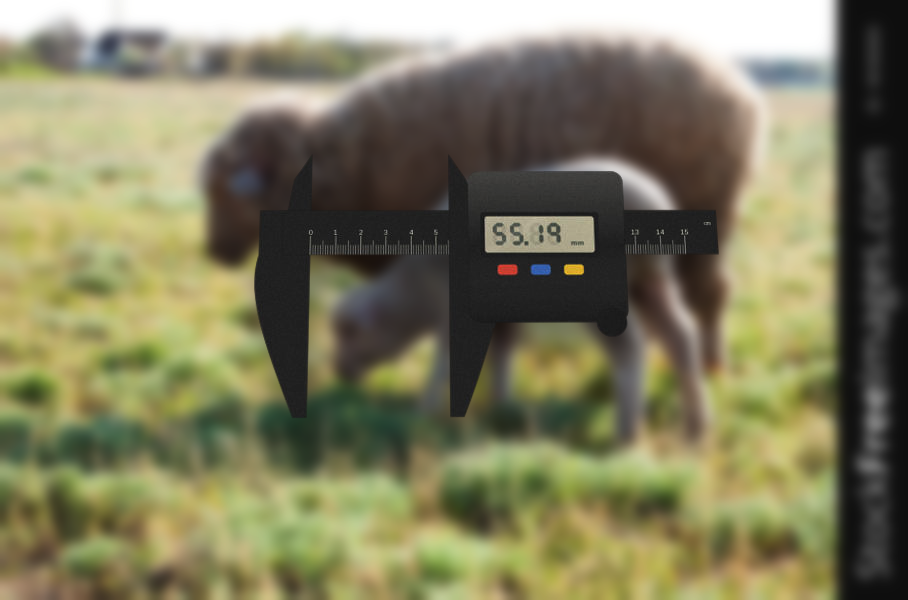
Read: 55.19 mm
